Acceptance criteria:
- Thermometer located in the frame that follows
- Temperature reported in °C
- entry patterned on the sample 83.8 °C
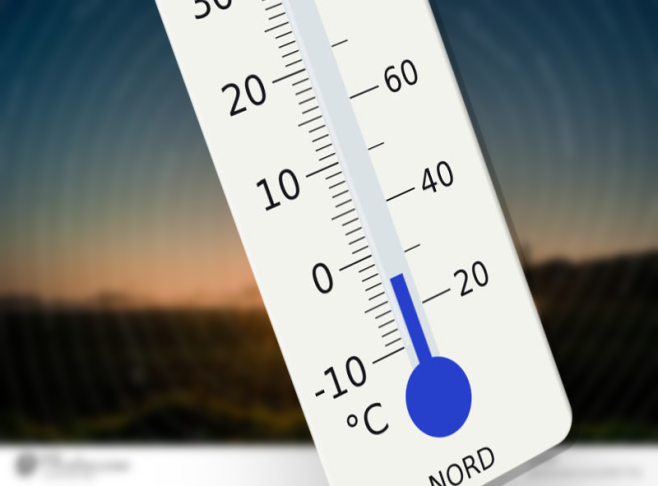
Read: -3 °C
